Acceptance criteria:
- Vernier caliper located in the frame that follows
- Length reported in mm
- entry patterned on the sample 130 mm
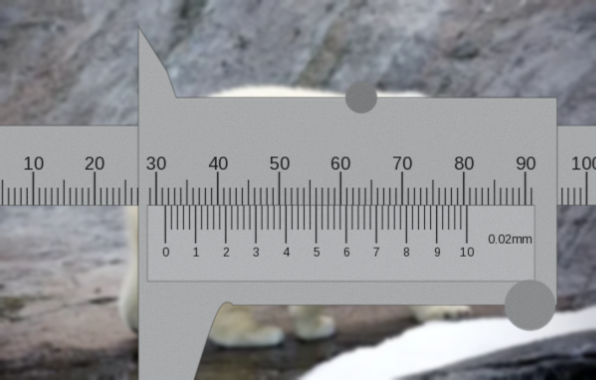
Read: 31.5 mm
